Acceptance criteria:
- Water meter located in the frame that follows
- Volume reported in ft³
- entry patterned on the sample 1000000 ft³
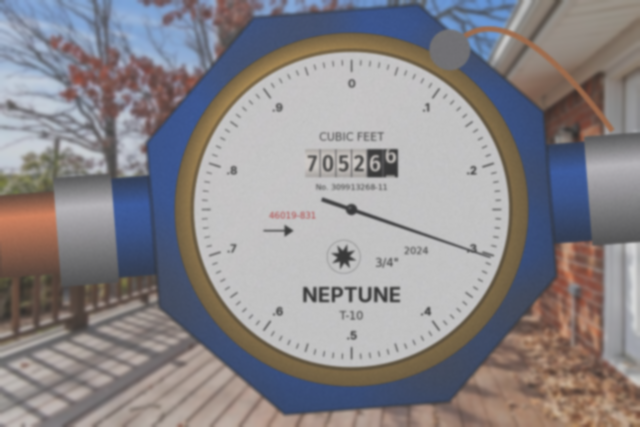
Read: 705266.30 ft³
